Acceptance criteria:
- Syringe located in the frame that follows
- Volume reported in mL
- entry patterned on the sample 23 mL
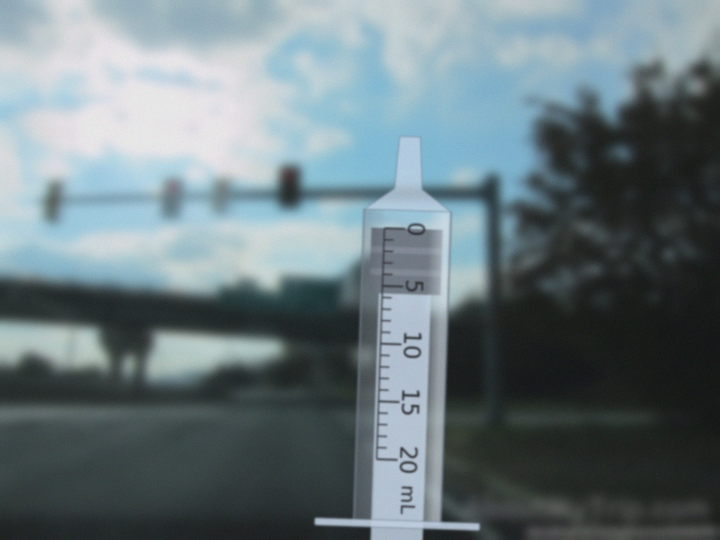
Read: 0 mL
